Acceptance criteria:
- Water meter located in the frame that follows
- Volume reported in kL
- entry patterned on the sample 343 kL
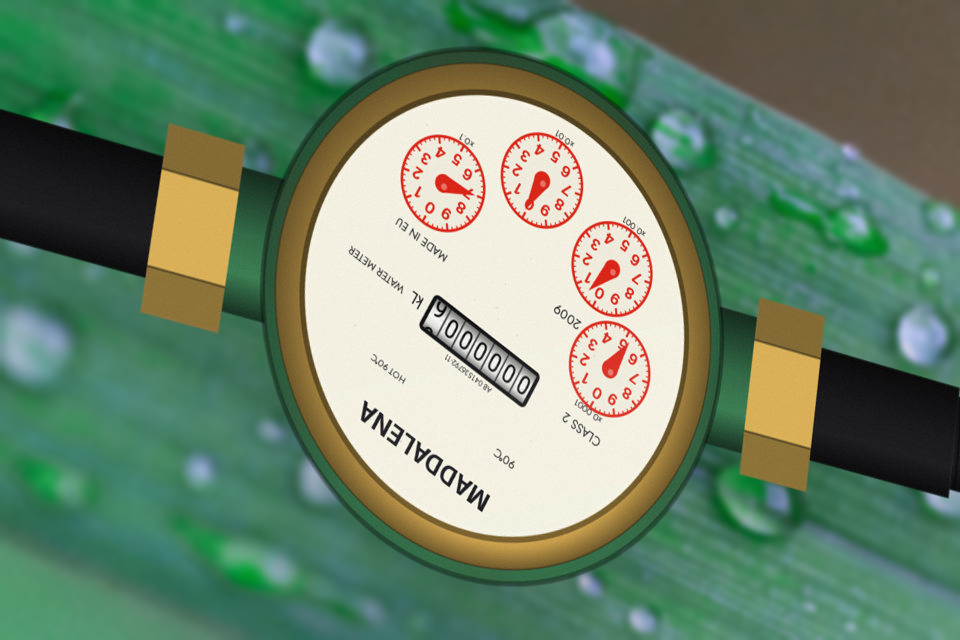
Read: 5.7005 kL
